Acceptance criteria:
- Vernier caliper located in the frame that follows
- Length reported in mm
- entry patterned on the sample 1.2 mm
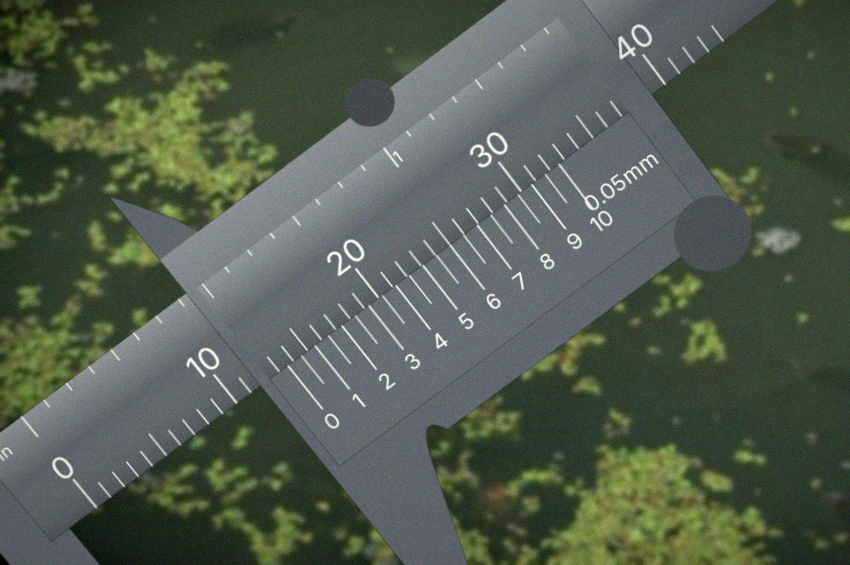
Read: 13.6 mm
